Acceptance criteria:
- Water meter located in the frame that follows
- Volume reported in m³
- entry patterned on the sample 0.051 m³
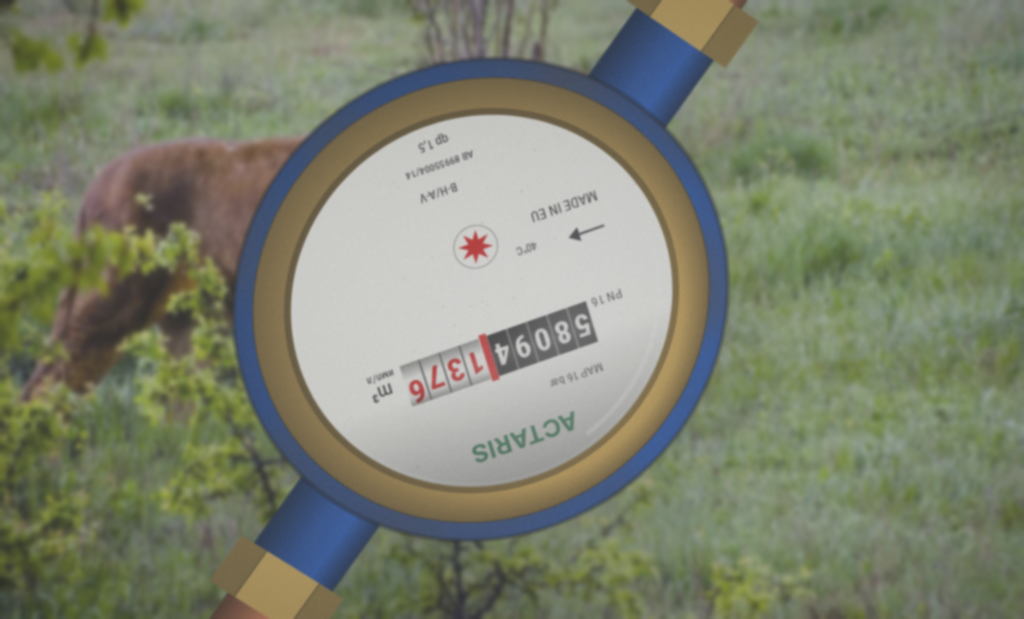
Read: 58094.1376 m³
